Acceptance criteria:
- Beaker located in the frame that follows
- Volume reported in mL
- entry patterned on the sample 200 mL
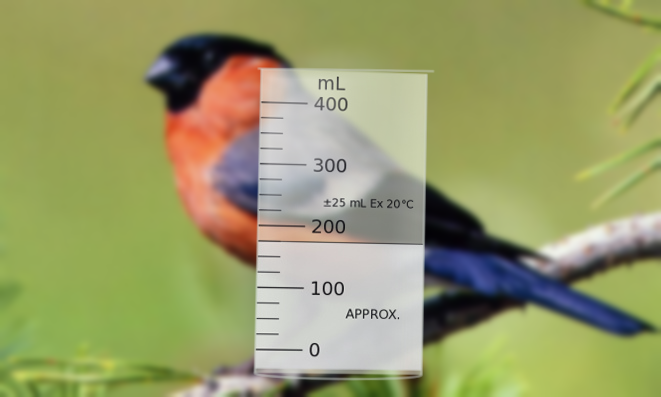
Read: 175 mL
